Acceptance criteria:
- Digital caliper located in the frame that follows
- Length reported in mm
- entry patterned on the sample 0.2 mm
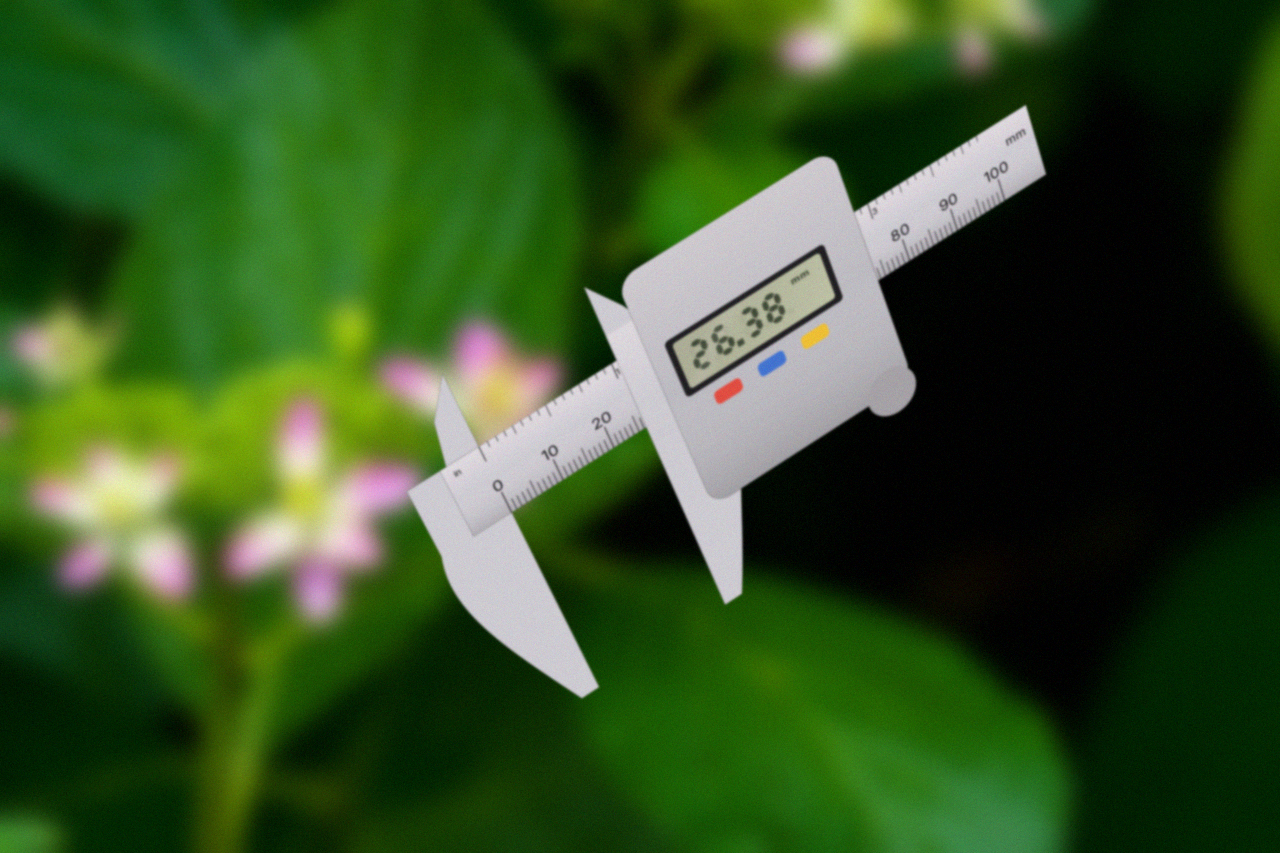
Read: 26.38 mm
